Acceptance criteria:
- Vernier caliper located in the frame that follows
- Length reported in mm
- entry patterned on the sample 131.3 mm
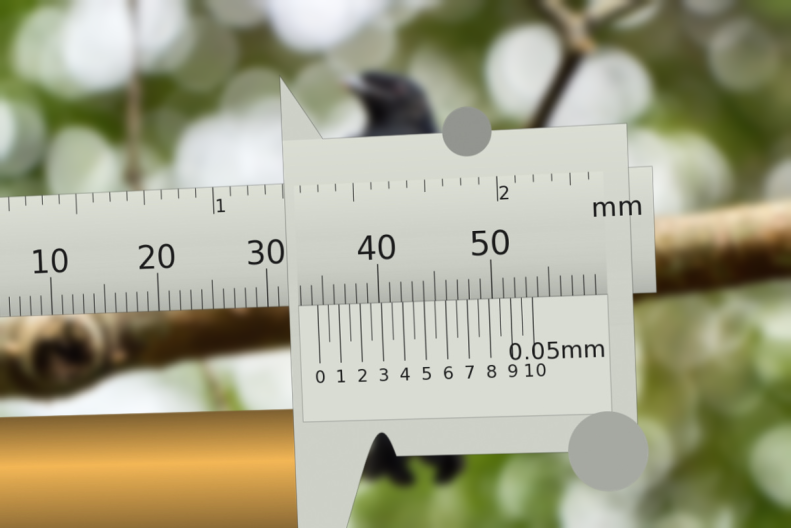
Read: 34.5 mm
